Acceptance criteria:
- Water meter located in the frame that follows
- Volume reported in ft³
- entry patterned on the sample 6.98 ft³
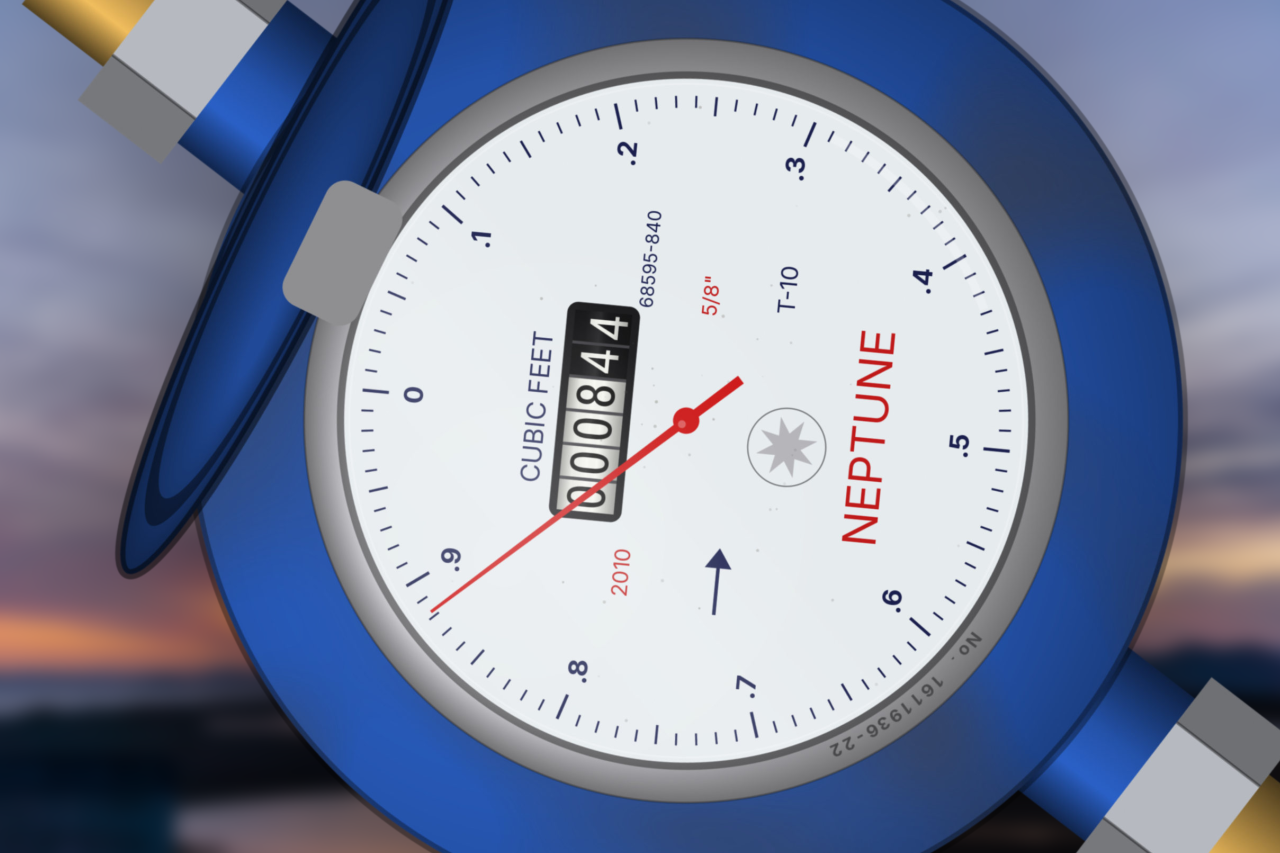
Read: 843.88 ft³
